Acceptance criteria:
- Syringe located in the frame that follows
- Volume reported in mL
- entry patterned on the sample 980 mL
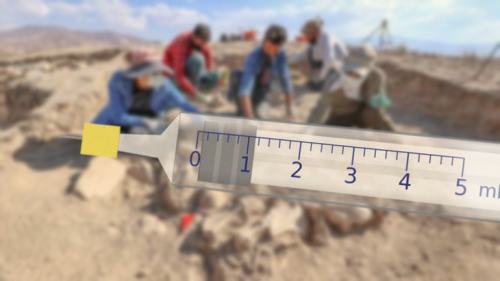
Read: 0.1 mL
